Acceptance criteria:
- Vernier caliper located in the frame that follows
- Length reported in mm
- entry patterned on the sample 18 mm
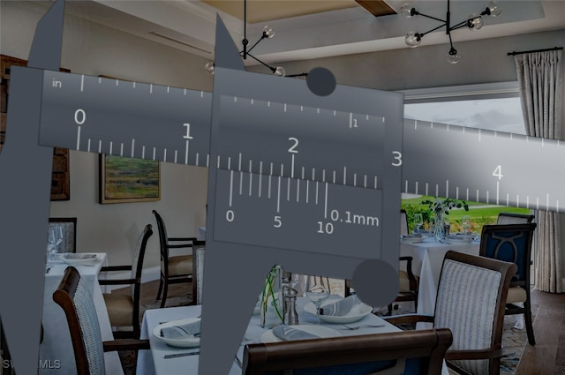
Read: 14.3 mm
